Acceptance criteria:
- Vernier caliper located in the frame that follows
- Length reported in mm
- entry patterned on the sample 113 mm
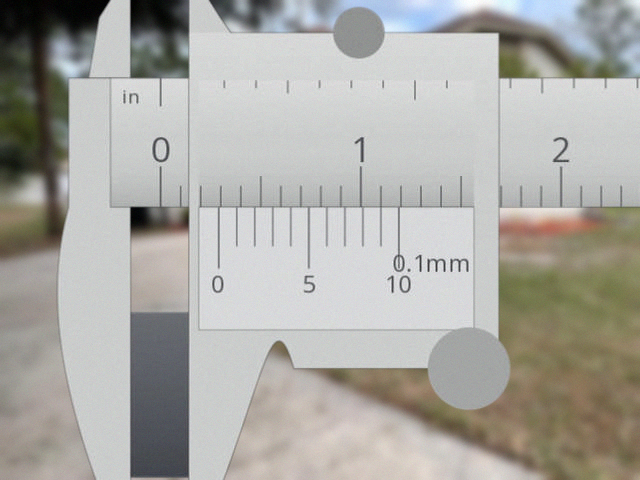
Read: 2.9 mm
